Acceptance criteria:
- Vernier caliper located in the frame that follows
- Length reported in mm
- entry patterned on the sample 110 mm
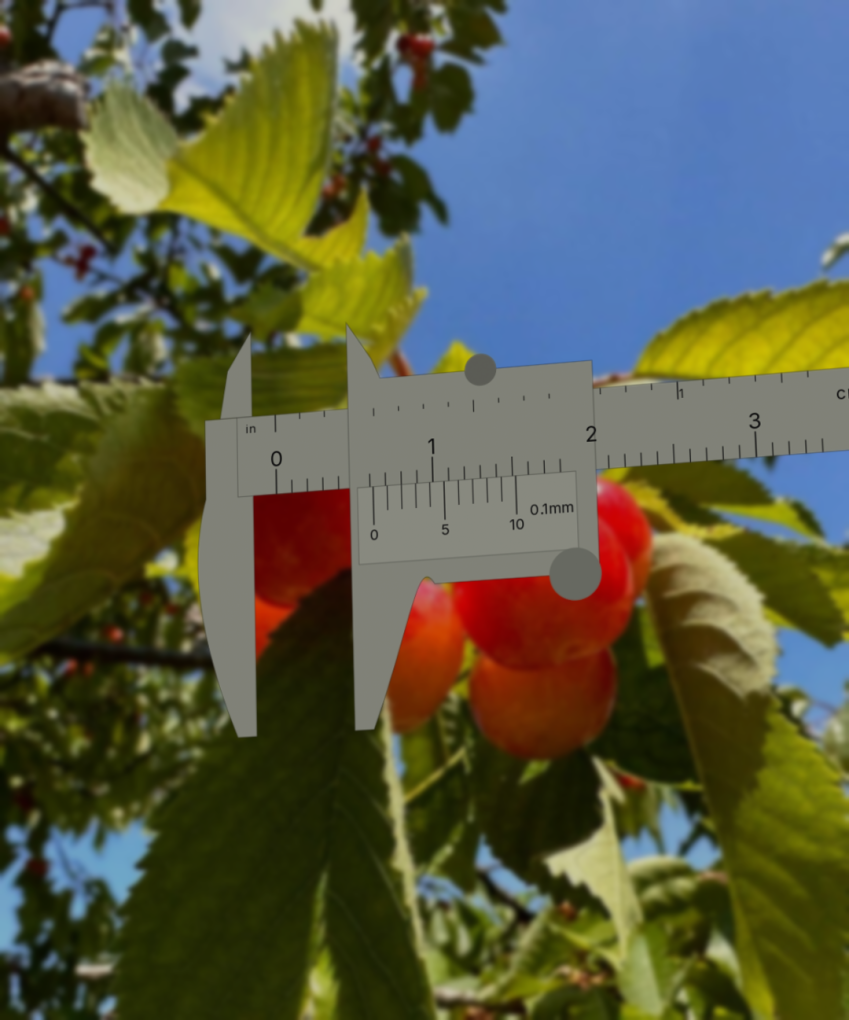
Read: 6.2 mm
